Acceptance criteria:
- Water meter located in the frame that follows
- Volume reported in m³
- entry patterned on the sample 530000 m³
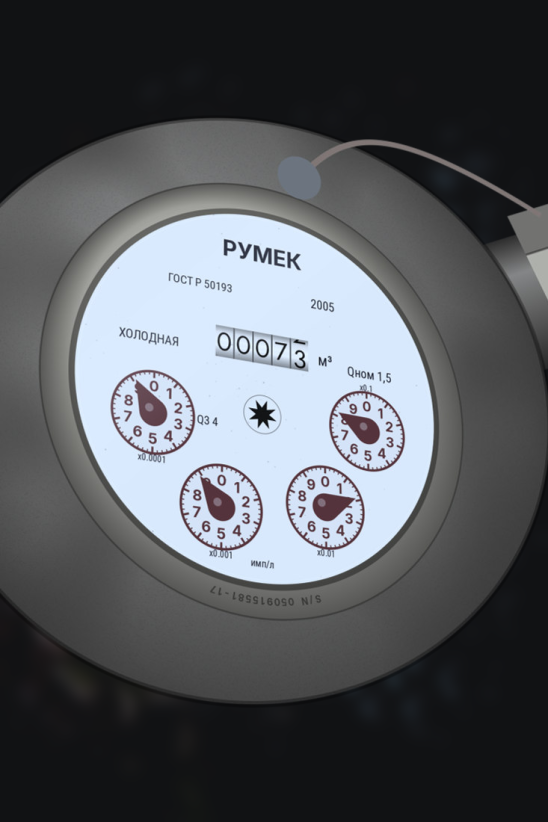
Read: 72.8189 m³
